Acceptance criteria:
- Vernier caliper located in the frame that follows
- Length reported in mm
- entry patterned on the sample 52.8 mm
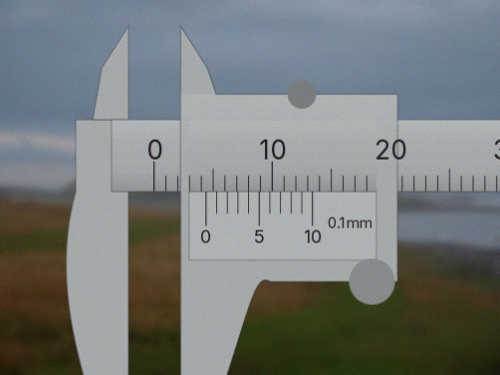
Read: 4.4 mm
